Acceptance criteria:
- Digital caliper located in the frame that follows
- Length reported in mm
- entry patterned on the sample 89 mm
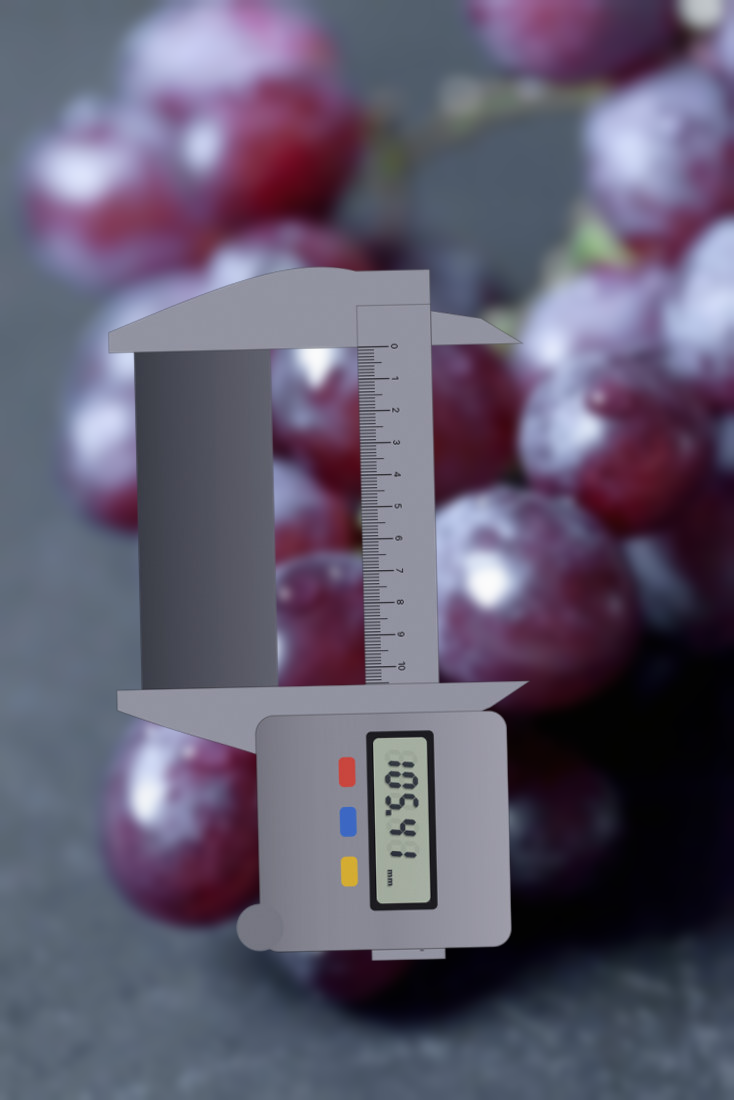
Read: 105.41 mm
